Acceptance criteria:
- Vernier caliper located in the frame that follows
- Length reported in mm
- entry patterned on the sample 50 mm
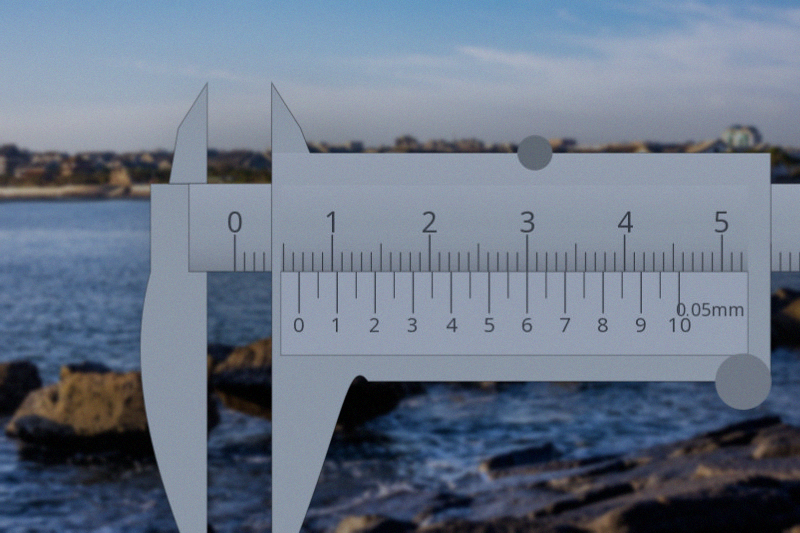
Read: 6.6 mm
